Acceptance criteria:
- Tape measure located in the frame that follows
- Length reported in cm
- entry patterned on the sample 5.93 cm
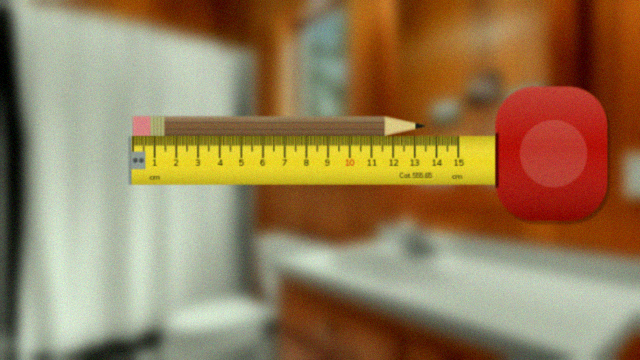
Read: 13.5 cm
